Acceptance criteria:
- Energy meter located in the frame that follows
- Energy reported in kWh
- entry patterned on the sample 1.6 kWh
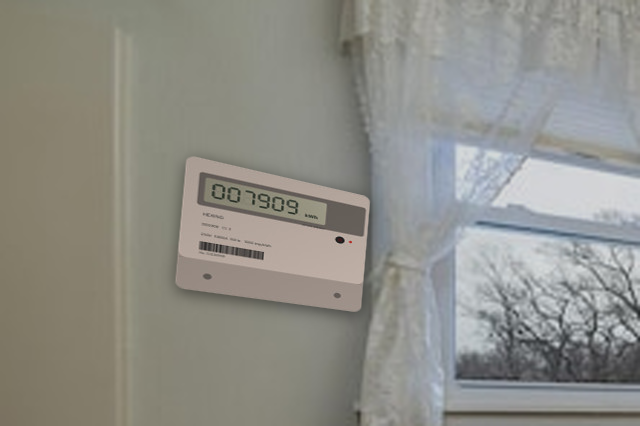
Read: 7909 kWh
